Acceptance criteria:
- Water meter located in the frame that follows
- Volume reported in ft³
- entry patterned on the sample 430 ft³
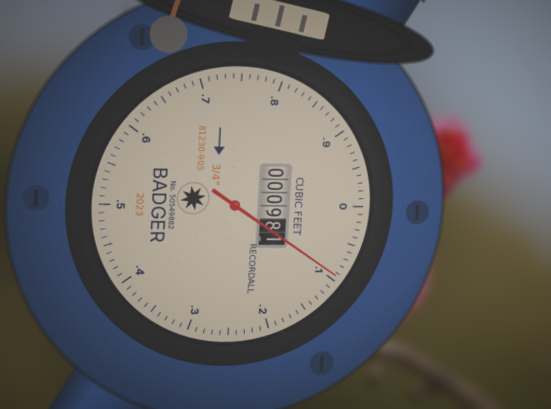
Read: 981.09 ft³
